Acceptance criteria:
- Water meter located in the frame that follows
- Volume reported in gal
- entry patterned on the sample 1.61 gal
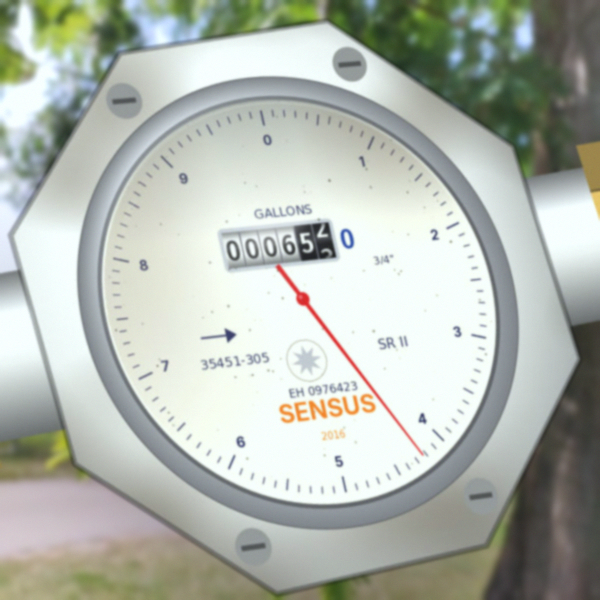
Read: 6524.2 gal
